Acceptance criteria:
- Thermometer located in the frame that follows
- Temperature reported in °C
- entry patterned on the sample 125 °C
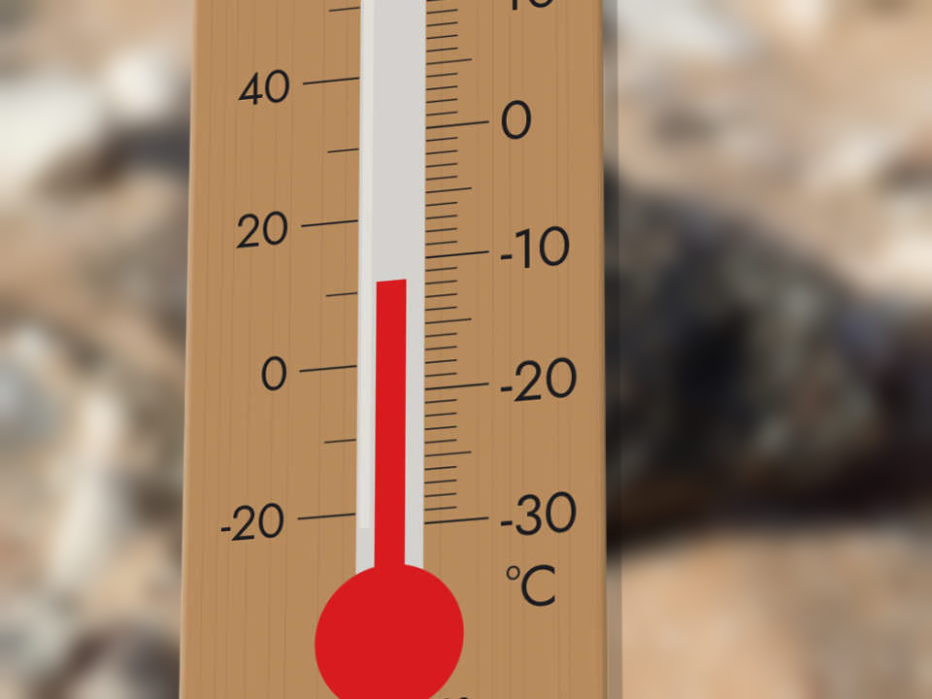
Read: -11.5 °C
